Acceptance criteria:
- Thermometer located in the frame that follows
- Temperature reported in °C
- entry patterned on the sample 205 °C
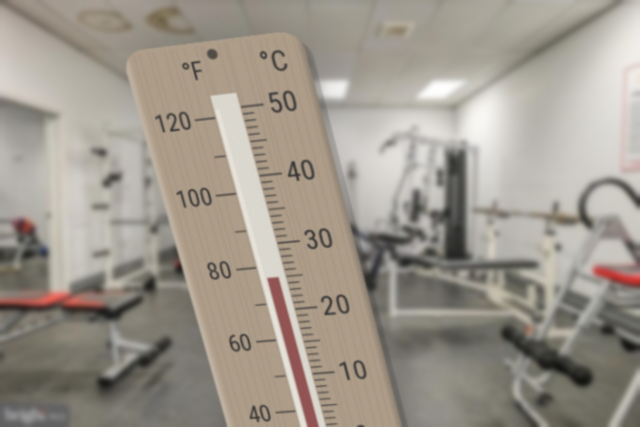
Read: 25 °C
